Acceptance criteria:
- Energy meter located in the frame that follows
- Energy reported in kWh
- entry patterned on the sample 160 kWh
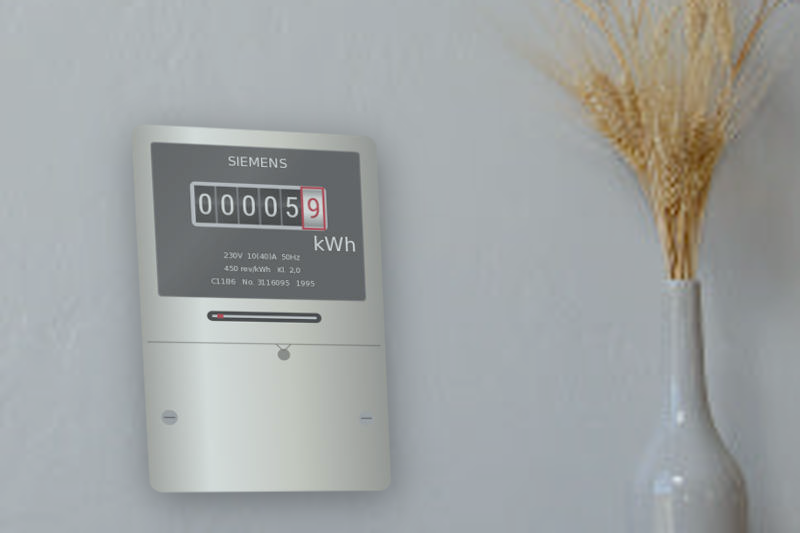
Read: 5.9 kWh
